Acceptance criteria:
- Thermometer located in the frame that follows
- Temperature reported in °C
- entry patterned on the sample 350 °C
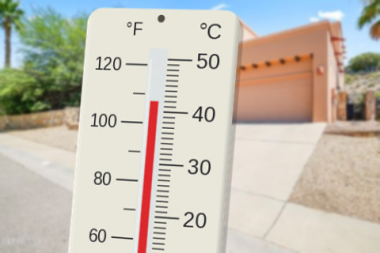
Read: 42 °C
